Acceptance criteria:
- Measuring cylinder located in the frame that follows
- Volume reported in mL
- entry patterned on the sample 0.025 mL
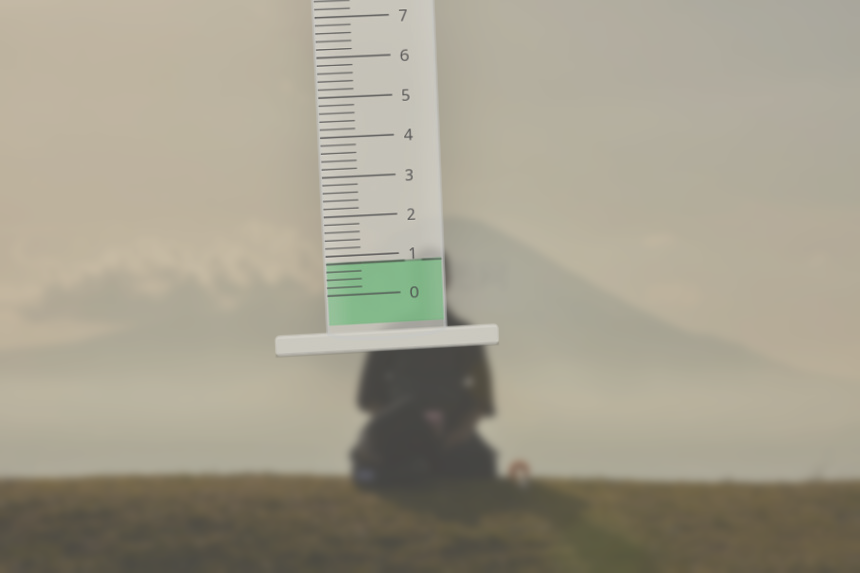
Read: 0.8 mL
